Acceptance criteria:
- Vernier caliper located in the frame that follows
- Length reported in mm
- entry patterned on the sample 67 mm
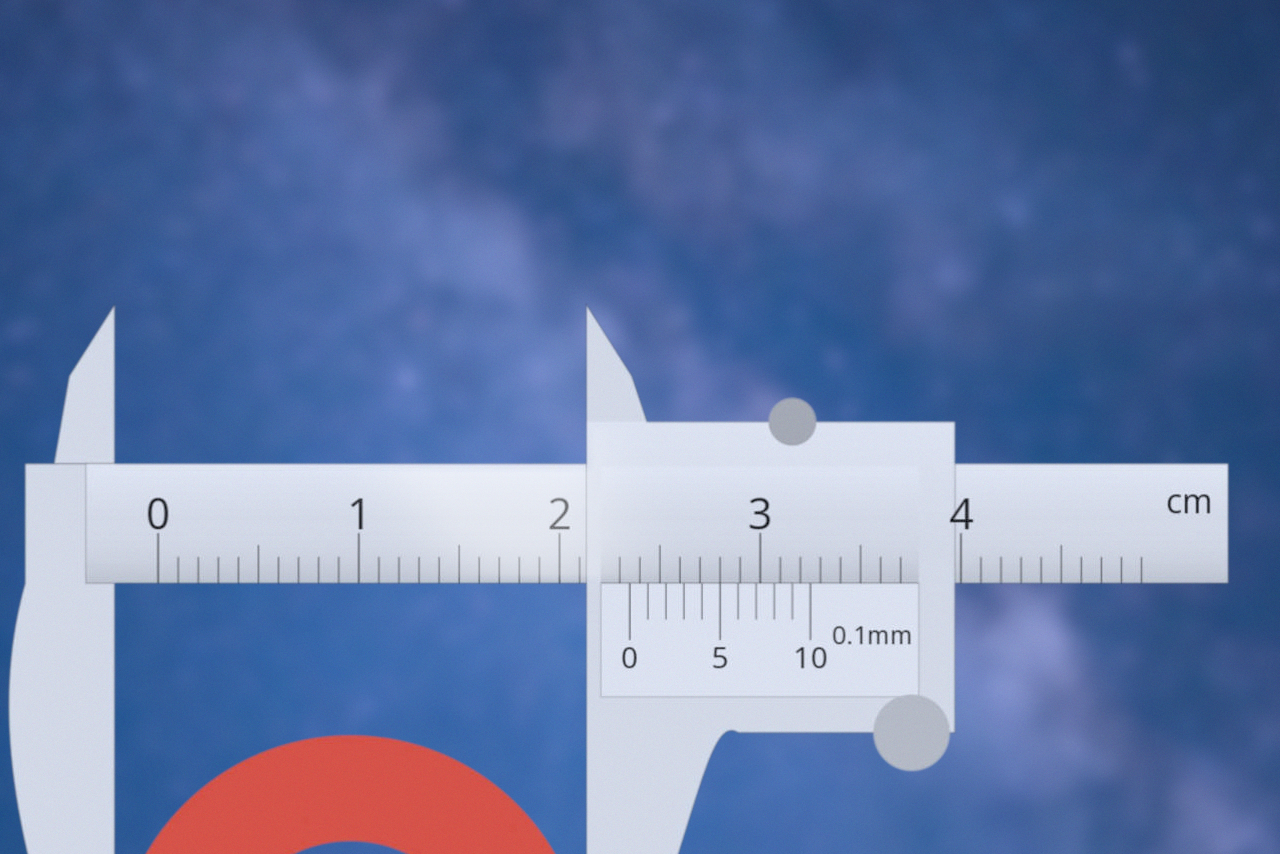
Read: 23.5 mm
